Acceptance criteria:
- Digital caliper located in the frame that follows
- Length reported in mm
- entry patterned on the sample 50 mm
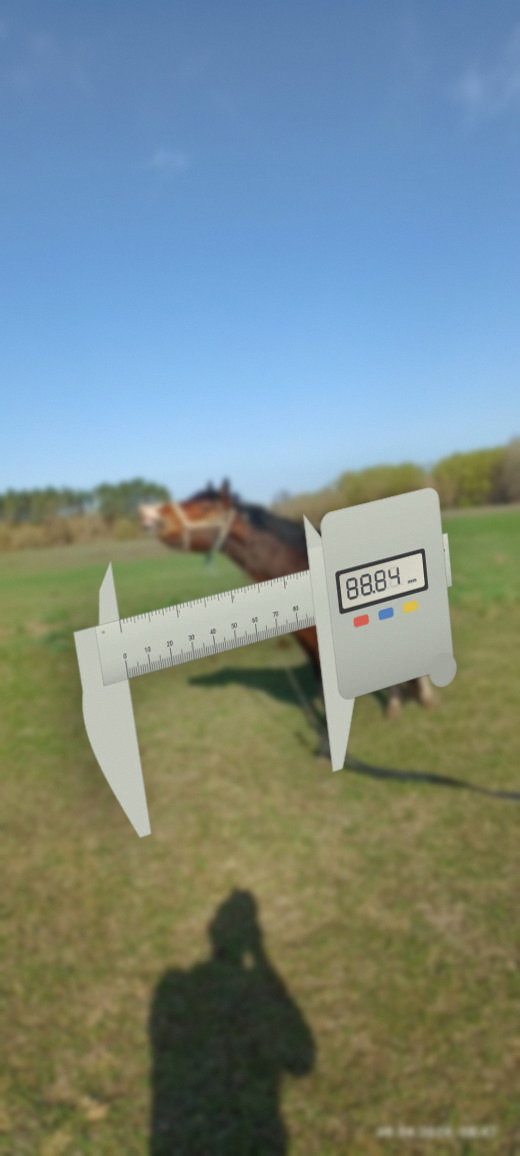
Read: 88.84 mm
